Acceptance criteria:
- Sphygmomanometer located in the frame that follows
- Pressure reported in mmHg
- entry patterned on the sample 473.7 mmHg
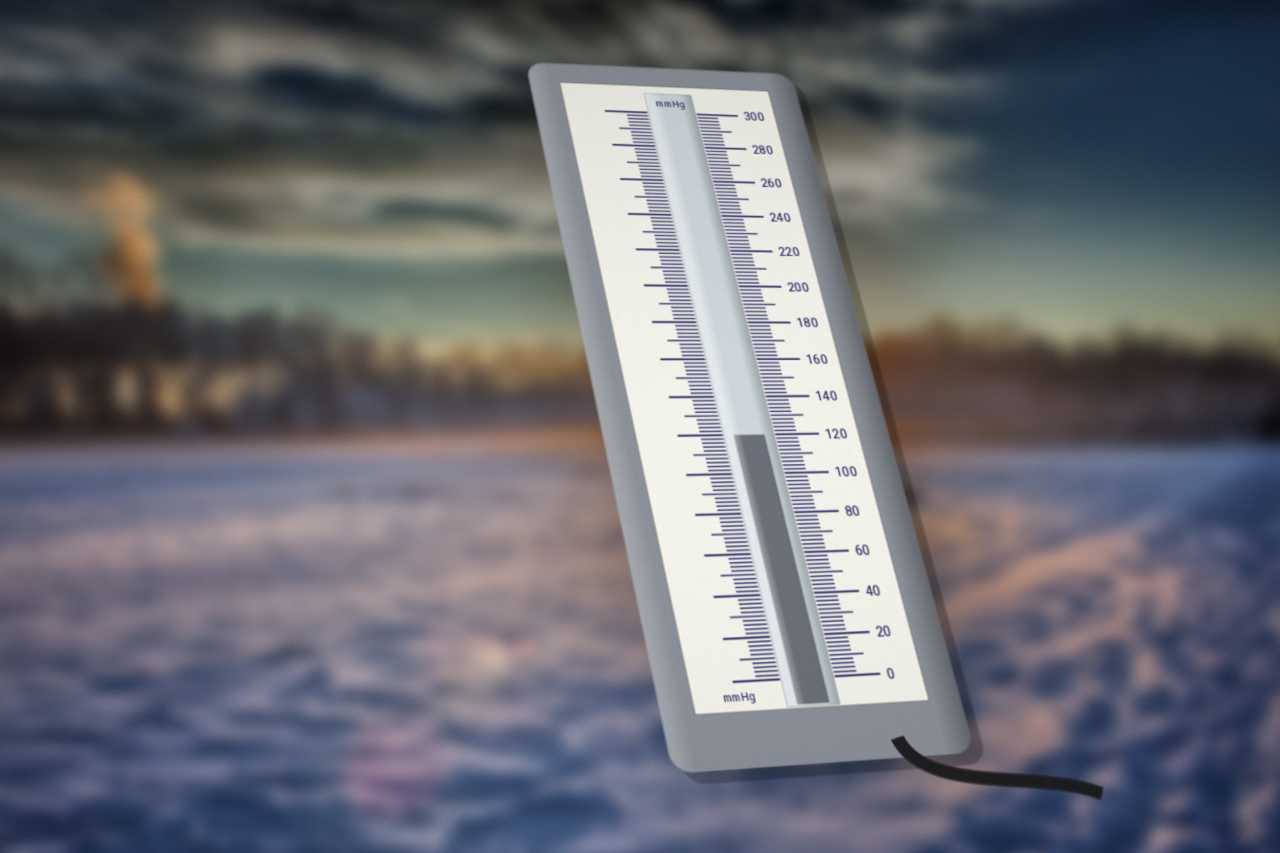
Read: 120 mmHg
